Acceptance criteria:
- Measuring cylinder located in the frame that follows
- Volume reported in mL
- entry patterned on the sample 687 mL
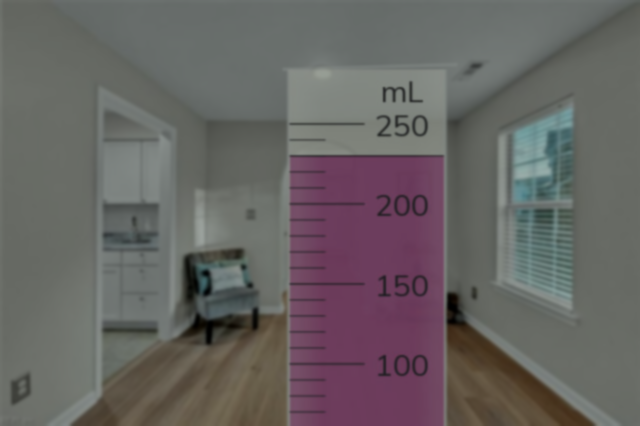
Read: 230 mL
